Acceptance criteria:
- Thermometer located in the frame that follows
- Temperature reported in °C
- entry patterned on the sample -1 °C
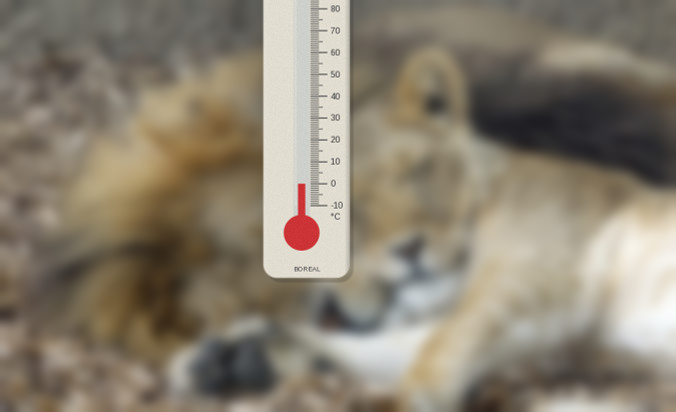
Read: 0 °C
